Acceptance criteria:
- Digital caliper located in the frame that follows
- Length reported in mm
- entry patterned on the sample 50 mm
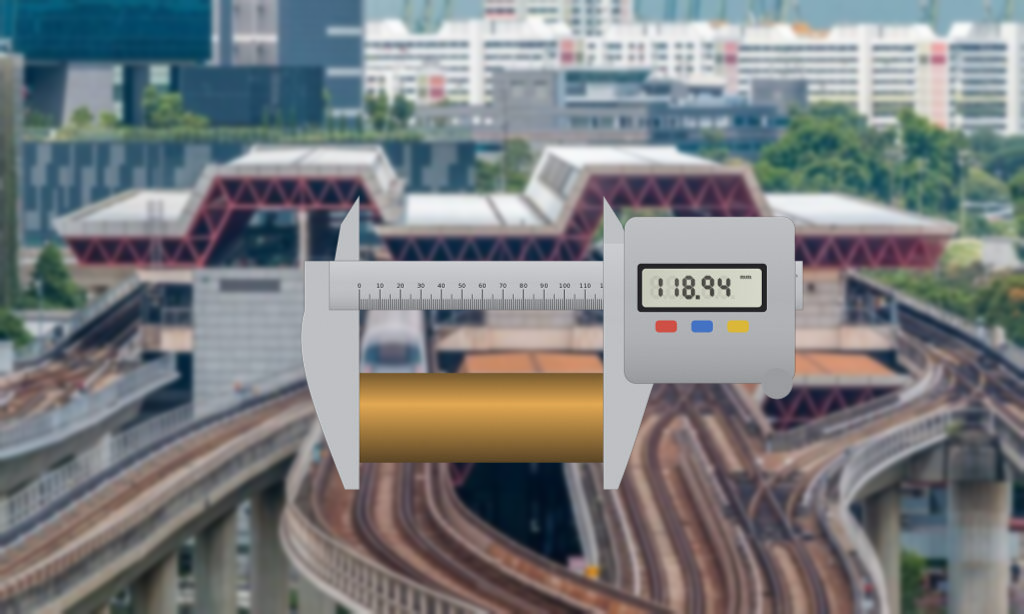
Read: 118.94 mm
